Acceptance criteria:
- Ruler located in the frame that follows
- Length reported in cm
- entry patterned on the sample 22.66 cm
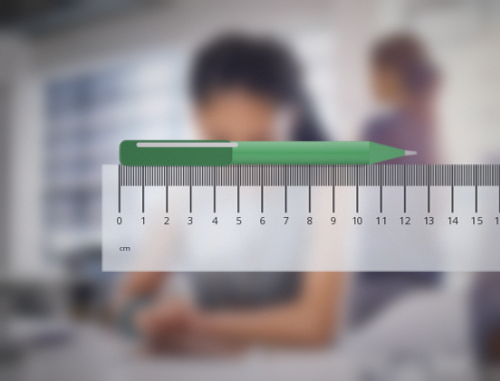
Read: 12.5 cm
